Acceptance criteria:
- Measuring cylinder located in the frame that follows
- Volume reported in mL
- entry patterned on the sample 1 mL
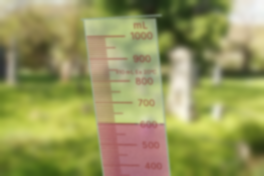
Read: 600 mL
